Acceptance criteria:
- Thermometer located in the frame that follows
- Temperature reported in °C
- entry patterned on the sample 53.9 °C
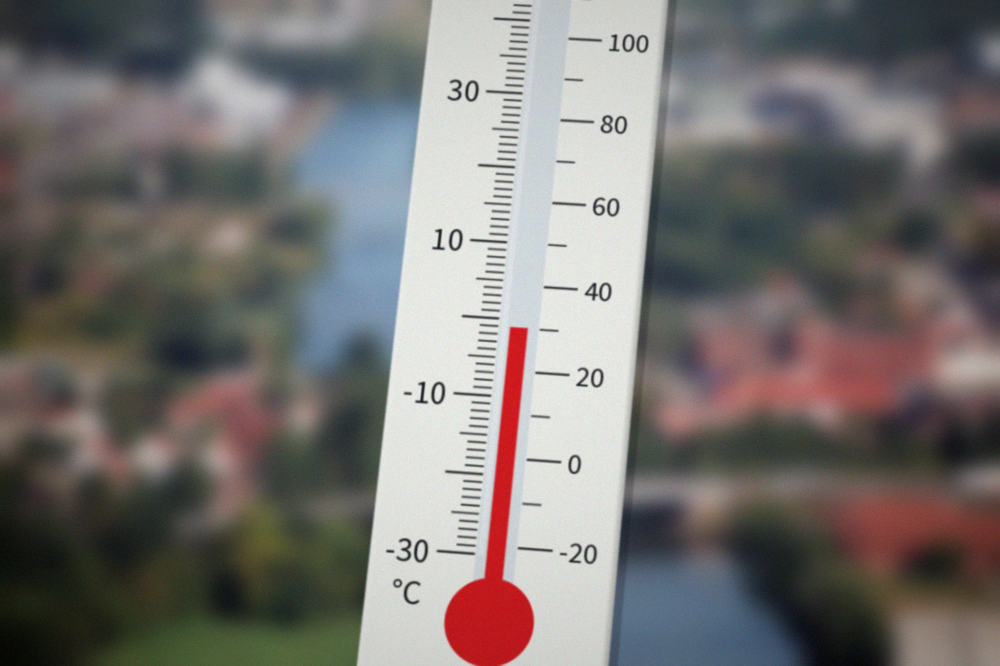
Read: -1 °C
